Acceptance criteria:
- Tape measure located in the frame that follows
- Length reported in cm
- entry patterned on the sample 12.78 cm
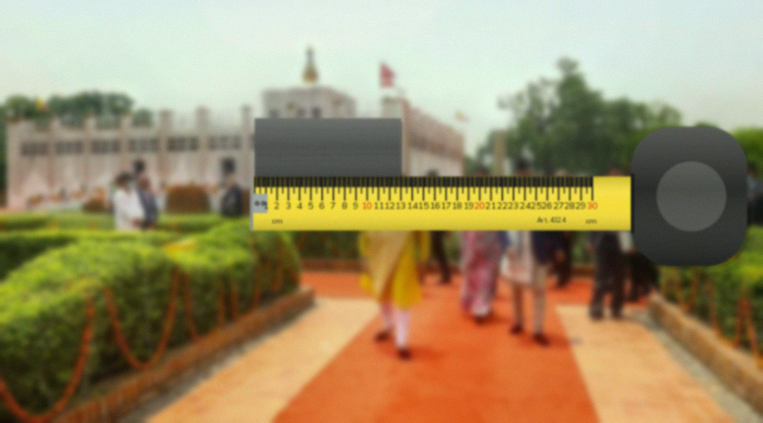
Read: 13 cm
